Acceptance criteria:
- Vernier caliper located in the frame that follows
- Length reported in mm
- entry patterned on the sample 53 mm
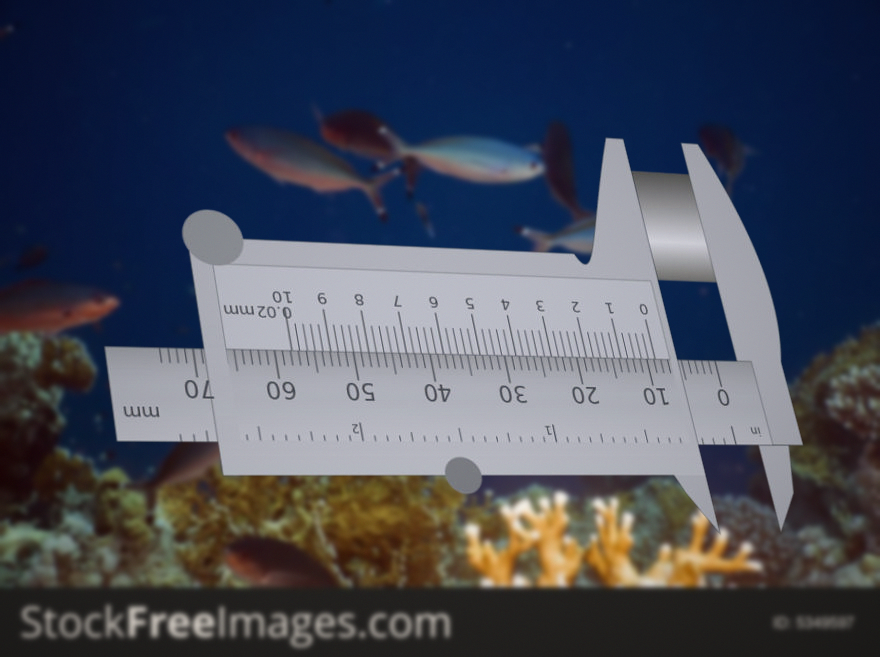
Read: 8.8 mm
